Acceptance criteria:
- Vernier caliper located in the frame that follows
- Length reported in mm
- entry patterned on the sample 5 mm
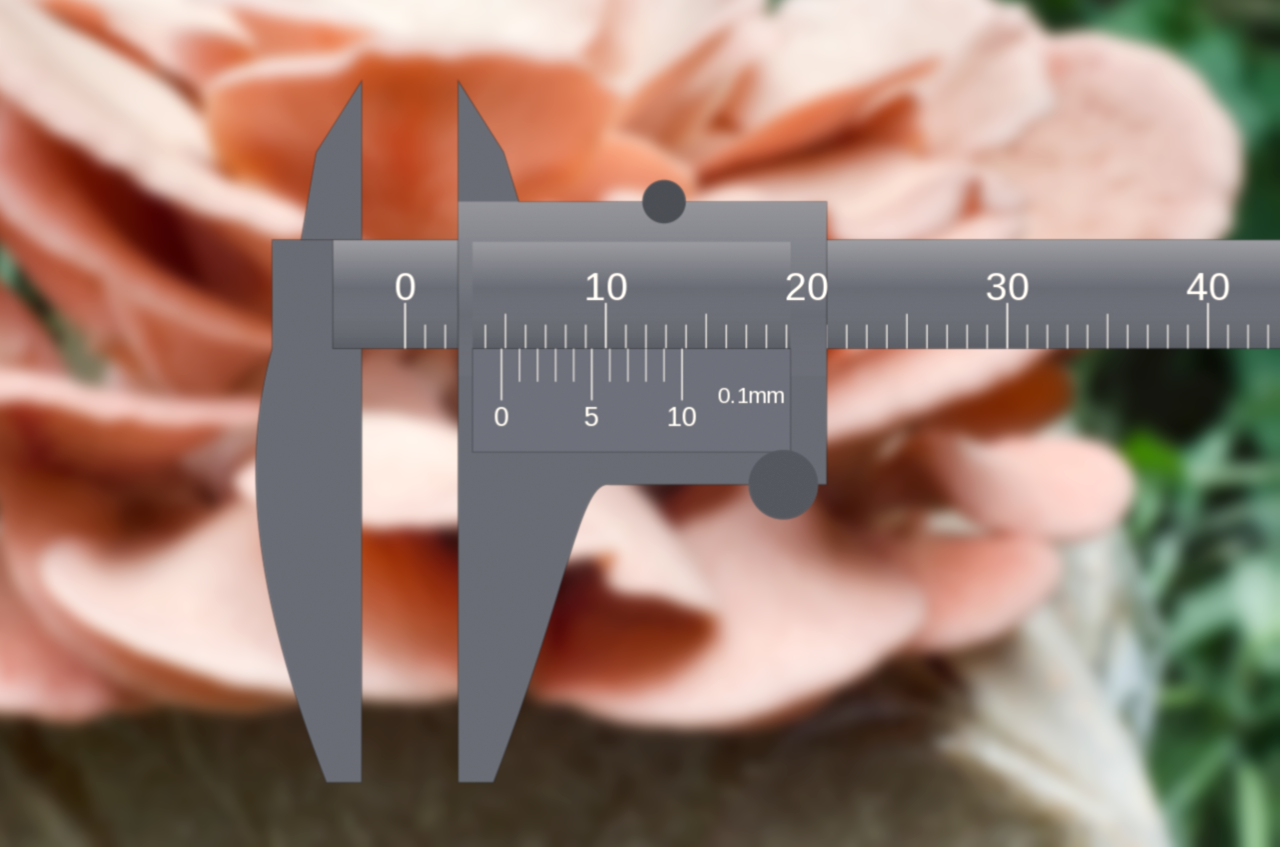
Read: 4.8 mm
